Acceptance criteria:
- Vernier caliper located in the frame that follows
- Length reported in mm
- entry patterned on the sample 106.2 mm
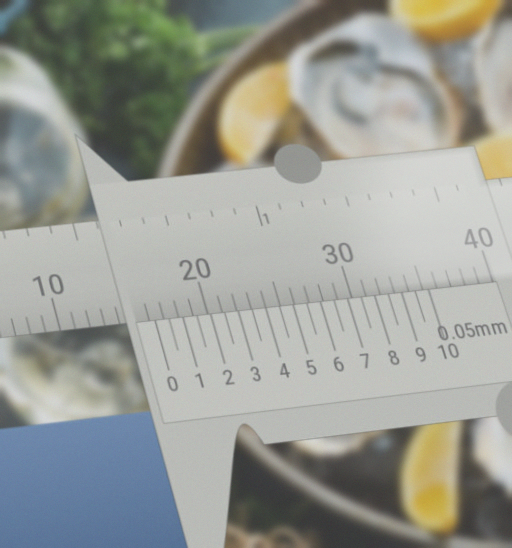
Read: 16.4 mm
